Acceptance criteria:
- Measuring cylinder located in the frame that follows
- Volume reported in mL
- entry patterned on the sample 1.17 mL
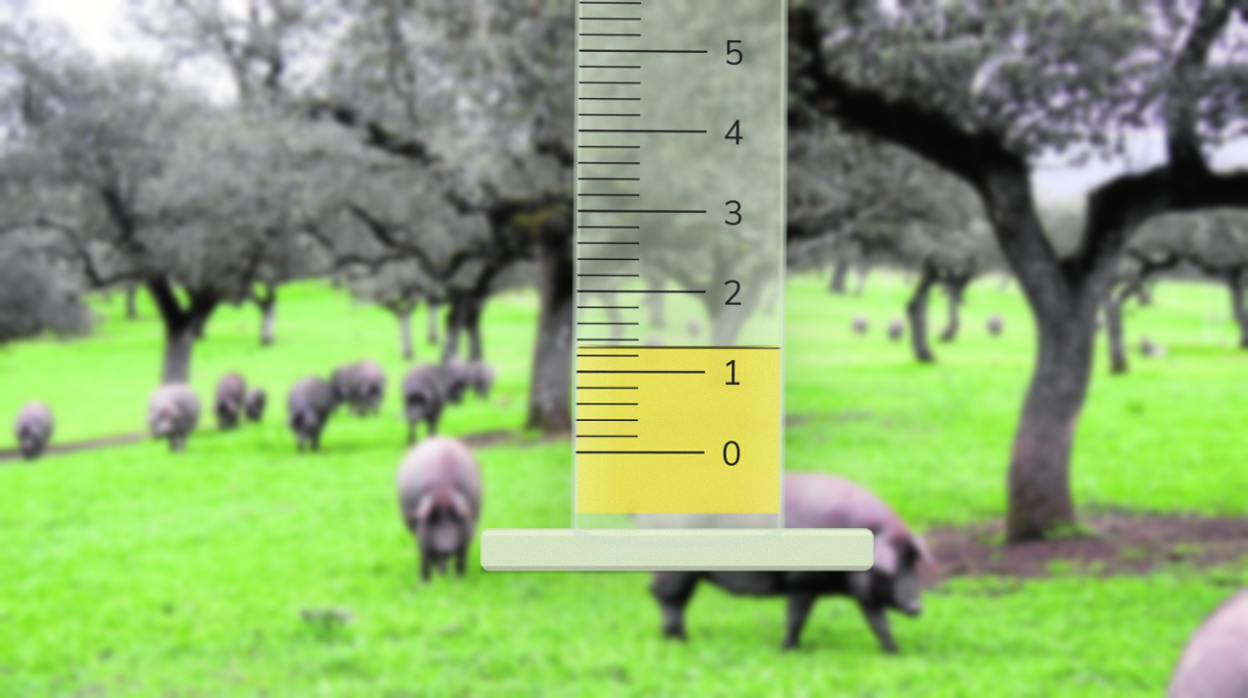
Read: 1.3 mL
